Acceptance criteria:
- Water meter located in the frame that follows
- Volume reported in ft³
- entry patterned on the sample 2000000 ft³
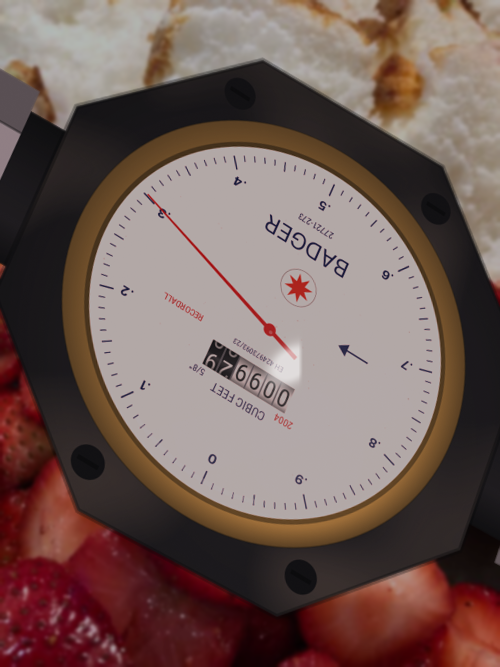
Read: 9929.30 ft³
